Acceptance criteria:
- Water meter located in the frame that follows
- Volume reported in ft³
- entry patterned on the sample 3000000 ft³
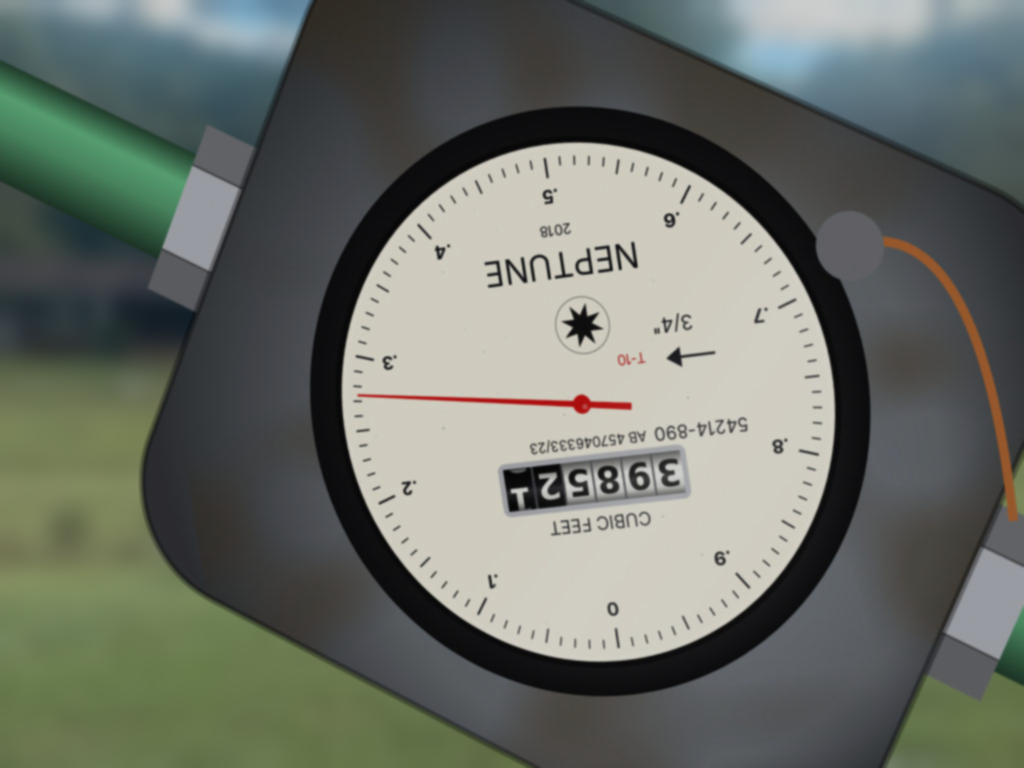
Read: 398521.27 ft³
